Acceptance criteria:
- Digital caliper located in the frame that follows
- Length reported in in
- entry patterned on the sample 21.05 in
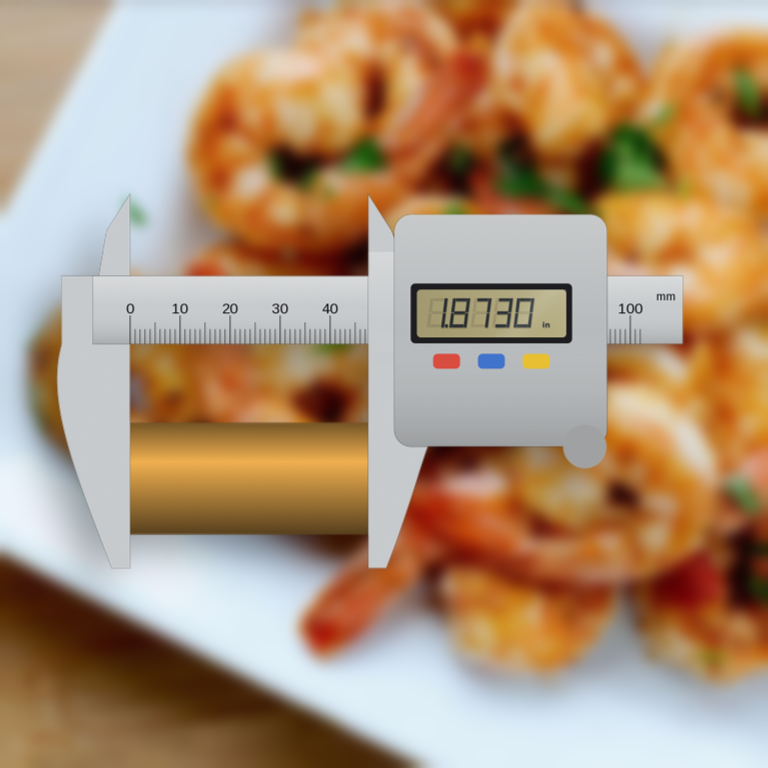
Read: 1.8730 in
